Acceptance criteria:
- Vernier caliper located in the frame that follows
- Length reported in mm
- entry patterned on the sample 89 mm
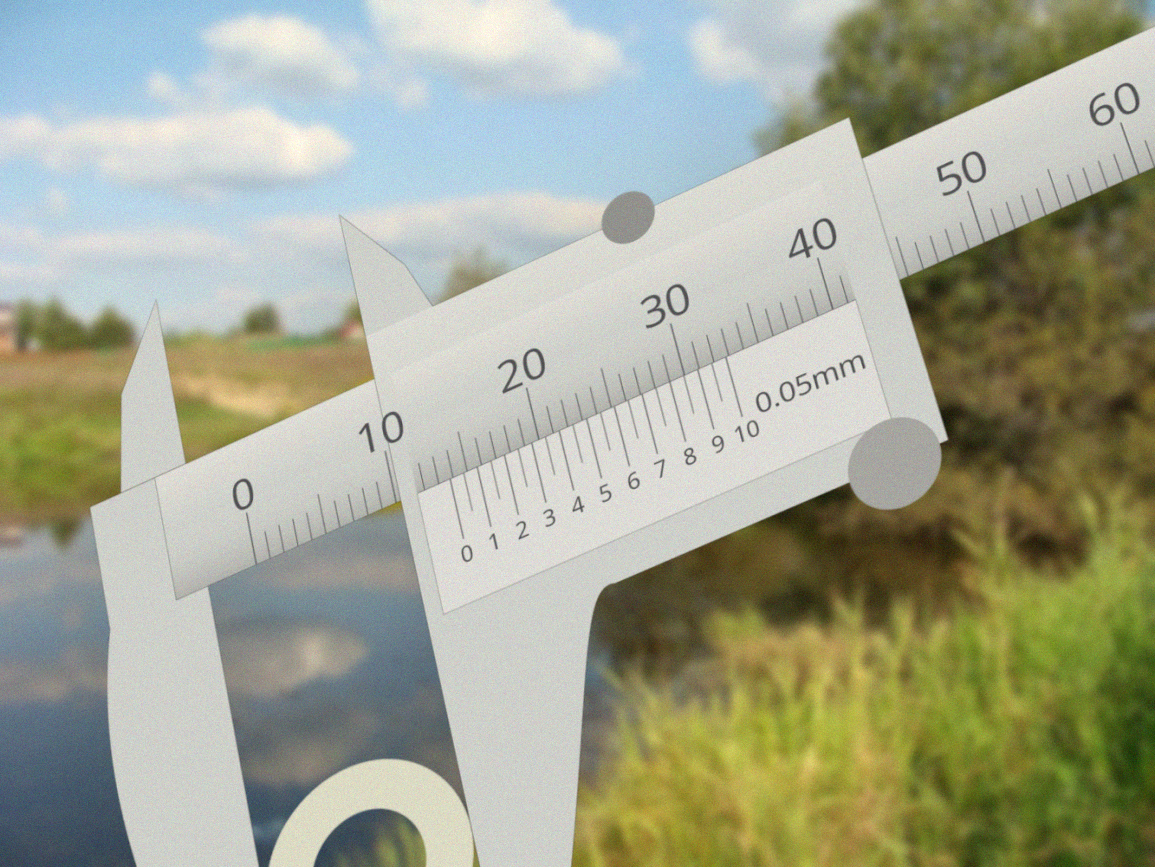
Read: 13.8 mm
